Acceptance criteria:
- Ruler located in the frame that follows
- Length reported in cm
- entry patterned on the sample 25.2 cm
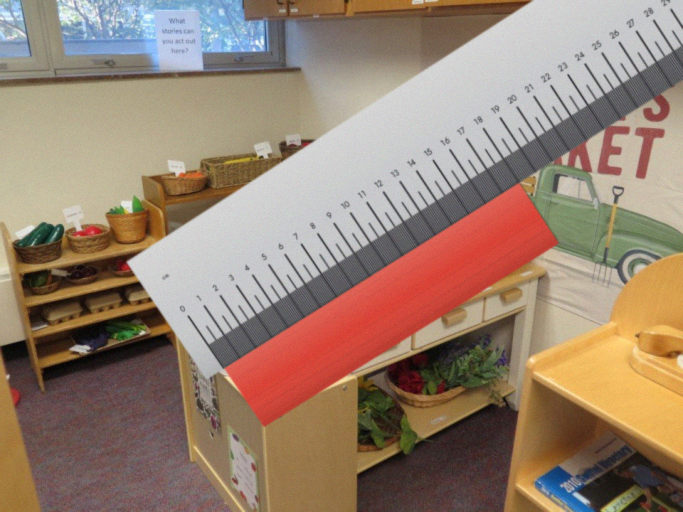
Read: 18 cm
